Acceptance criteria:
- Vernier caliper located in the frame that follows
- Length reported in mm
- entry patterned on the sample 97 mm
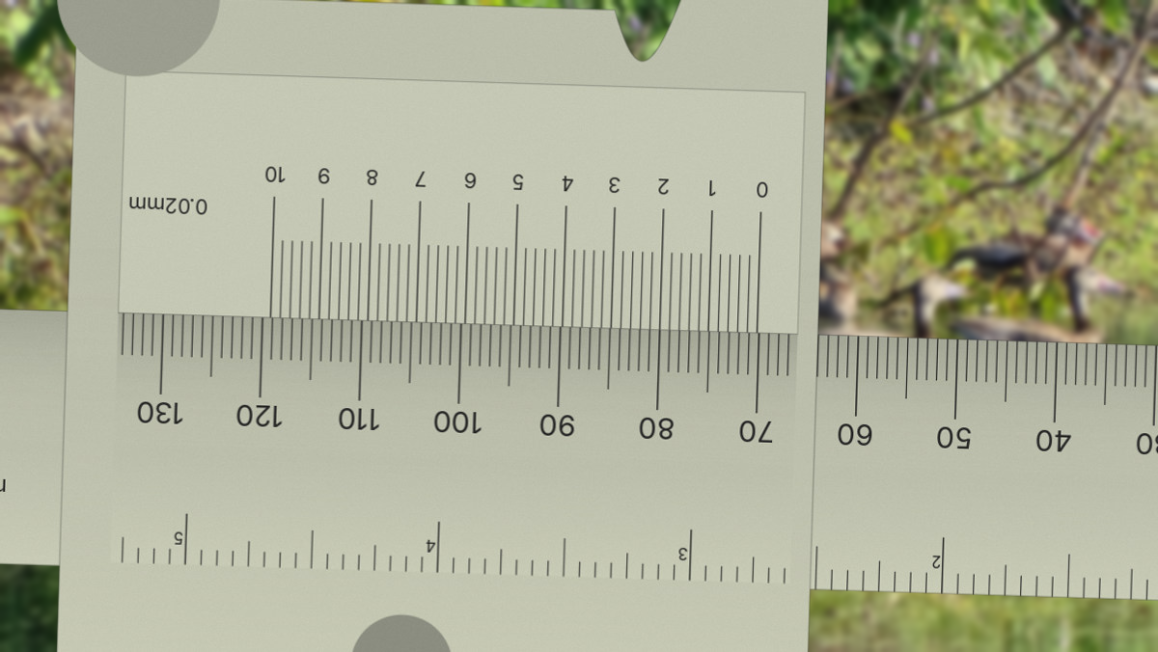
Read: 70.2 mm
